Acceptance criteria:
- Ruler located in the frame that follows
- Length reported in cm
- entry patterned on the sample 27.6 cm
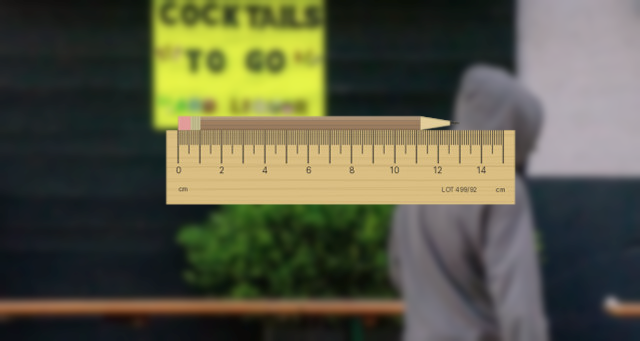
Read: 13 cm
